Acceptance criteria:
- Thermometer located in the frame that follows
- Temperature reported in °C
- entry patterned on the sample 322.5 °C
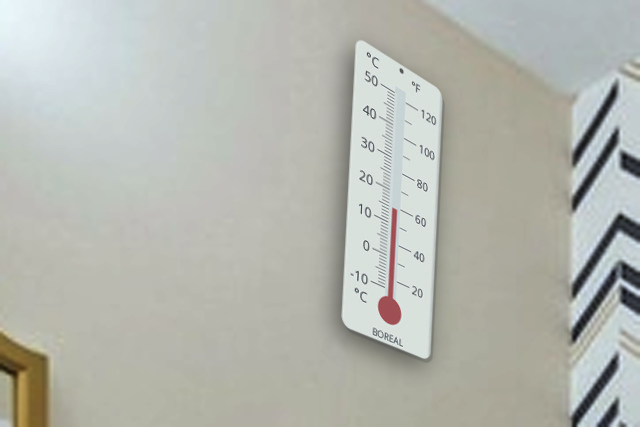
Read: 15 °C
